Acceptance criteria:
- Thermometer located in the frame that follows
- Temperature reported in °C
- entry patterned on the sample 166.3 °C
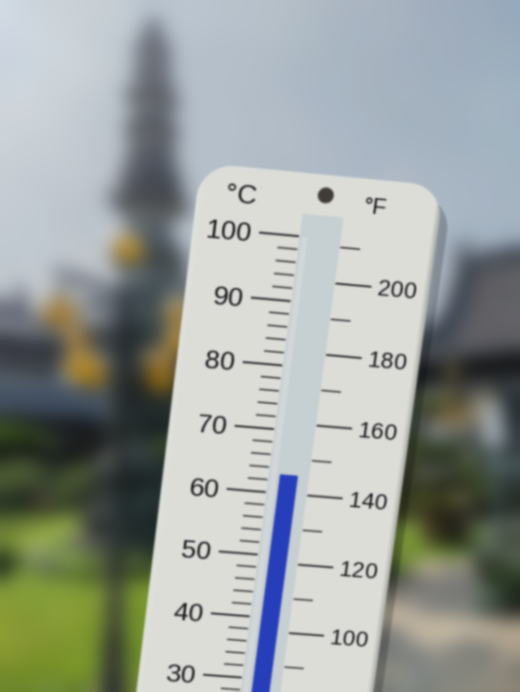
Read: 63 °C
